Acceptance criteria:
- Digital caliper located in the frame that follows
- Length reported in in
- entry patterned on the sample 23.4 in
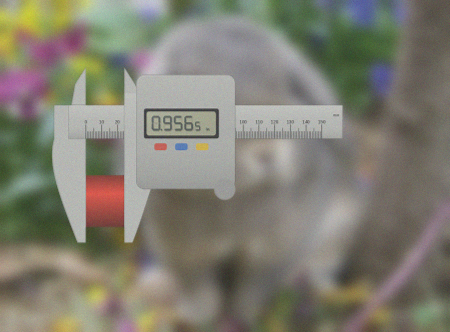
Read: 0.9565 in
